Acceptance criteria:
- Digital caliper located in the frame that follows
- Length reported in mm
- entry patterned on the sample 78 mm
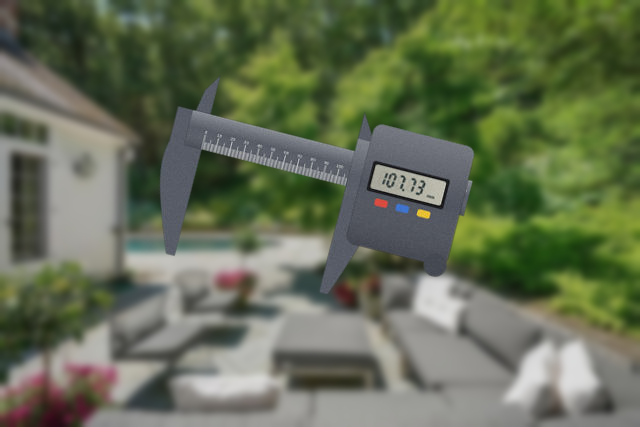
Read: 107.73 mm
